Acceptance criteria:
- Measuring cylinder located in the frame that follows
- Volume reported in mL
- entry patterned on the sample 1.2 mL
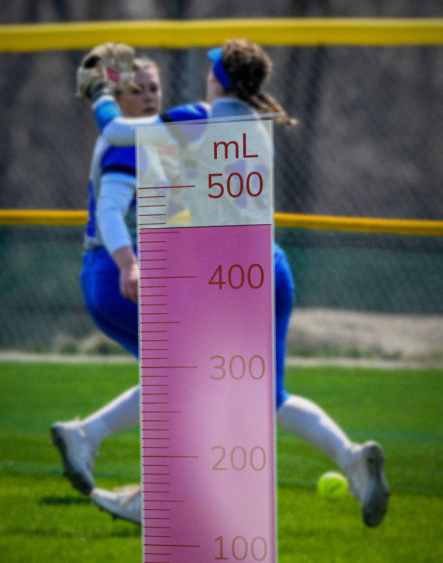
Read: 455 mL
